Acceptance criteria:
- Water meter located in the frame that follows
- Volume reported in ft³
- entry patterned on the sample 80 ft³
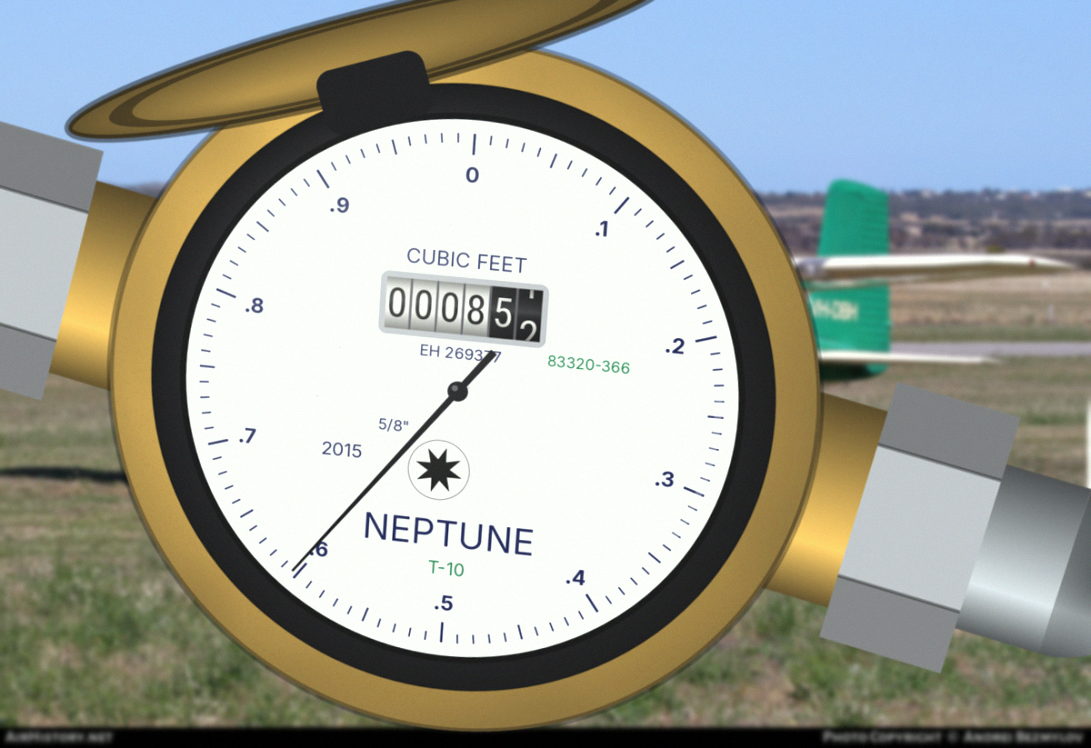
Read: 851.60 ft³
